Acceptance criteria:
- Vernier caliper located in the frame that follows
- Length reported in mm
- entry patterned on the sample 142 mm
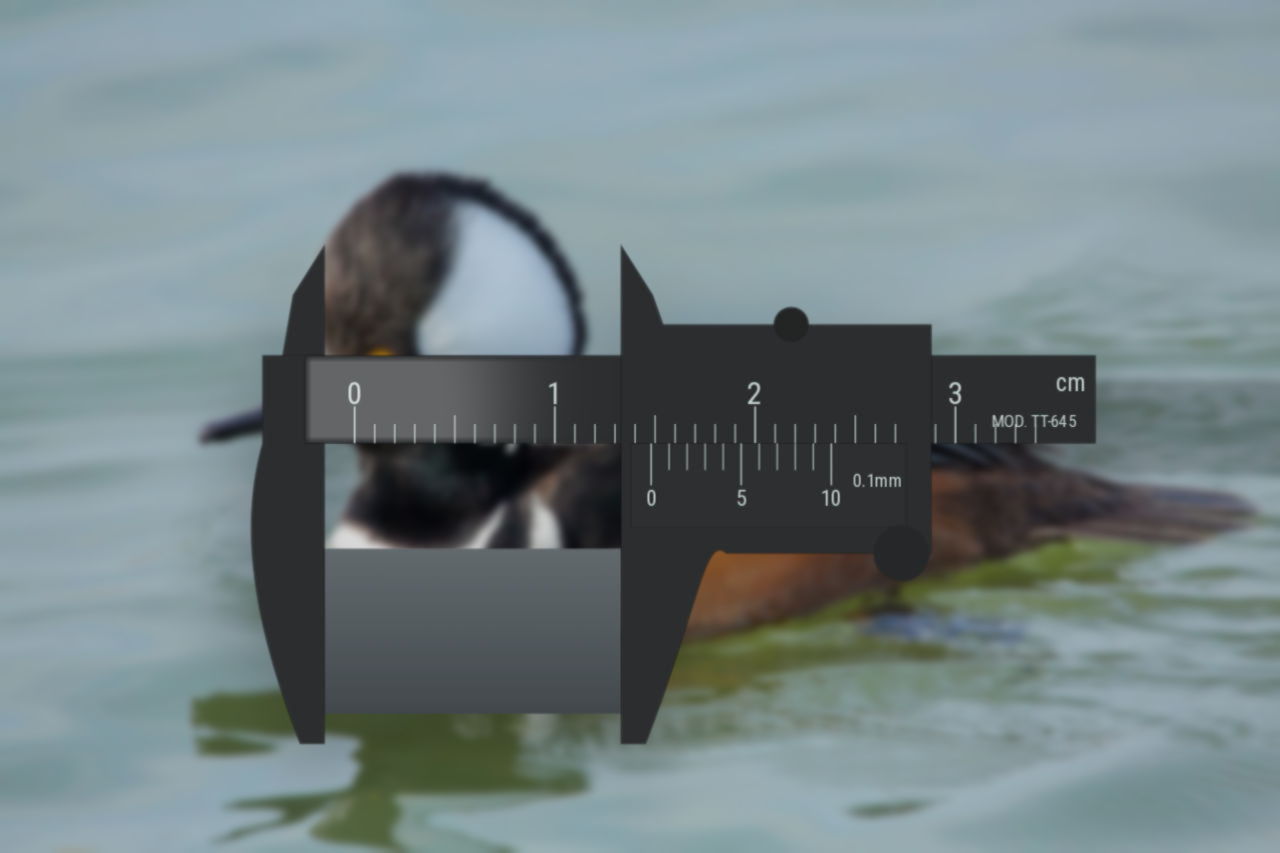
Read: 14.8 mm
